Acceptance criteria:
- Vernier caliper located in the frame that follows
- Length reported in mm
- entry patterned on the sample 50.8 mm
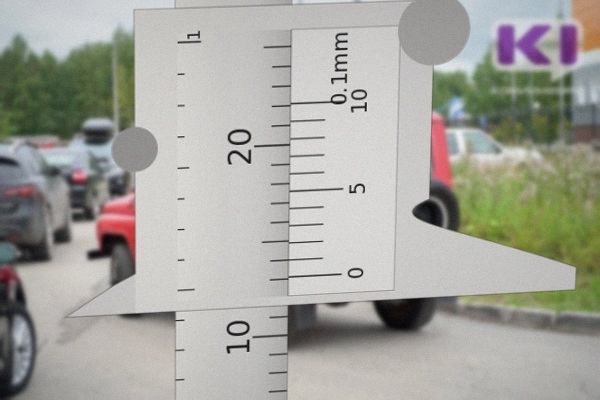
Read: 13.1 mm
